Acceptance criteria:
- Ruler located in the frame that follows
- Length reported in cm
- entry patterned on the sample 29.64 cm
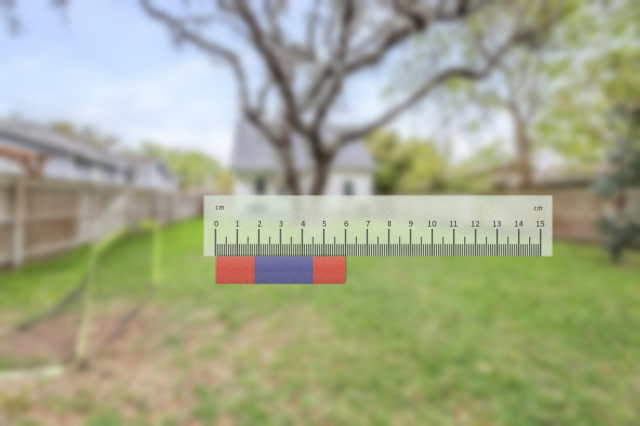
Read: 6 cm
